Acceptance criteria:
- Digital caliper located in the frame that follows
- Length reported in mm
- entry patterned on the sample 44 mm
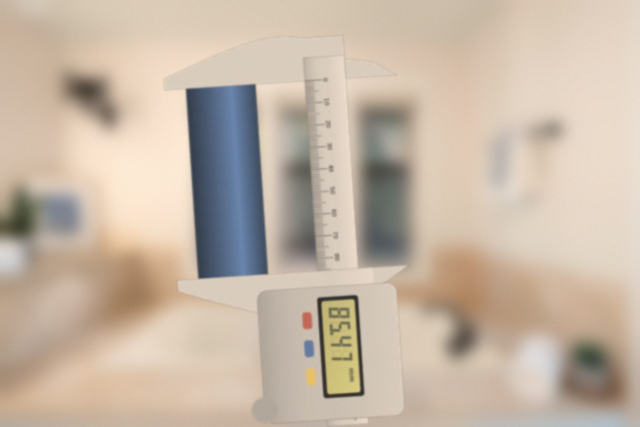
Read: 85.47 mm
